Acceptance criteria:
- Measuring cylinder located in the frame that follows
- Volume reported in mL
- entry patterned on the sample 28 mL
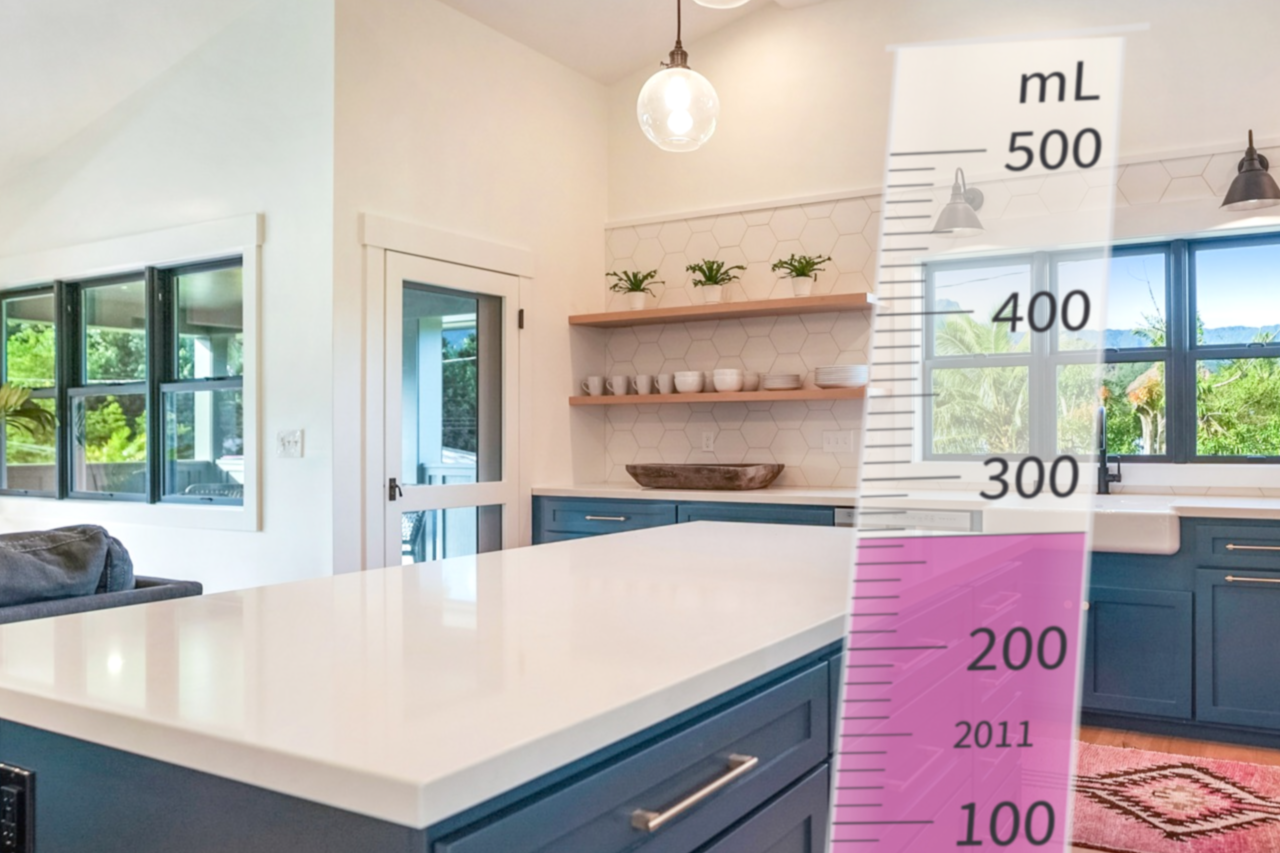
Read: 265 mL
